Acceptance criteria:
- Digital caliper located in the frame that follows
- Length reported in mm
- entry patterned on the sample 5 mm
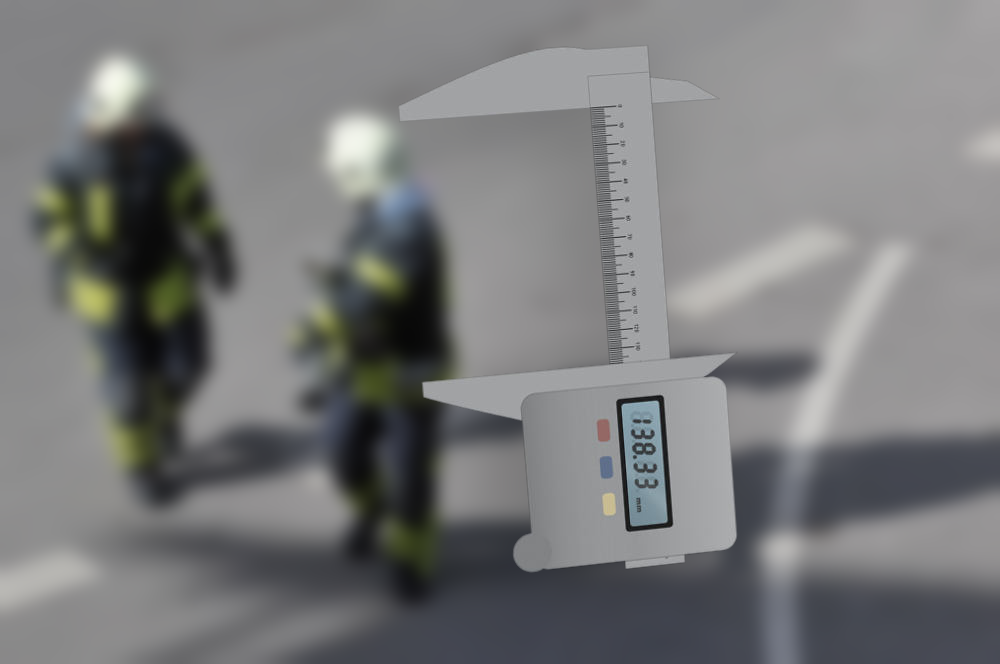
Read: 138.33 mm
